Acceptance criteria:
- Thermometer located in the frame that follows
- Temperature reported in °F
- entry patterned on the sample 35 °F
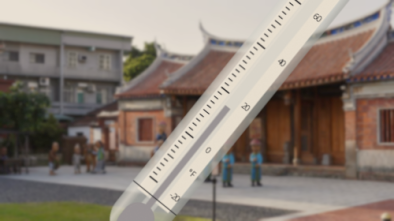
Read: 16 °F
